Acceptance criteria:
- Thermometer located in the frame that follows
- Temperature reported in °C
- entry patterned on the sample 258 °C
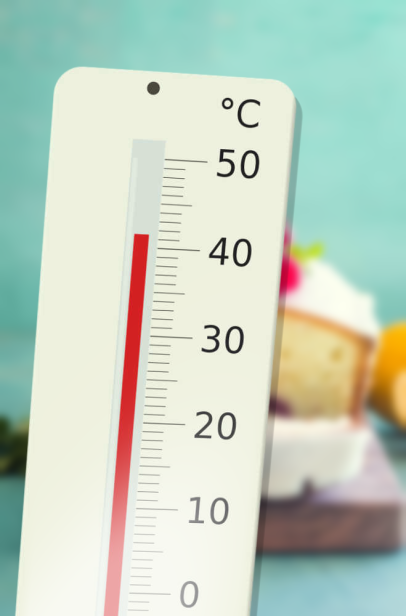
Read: 41.5 °C
